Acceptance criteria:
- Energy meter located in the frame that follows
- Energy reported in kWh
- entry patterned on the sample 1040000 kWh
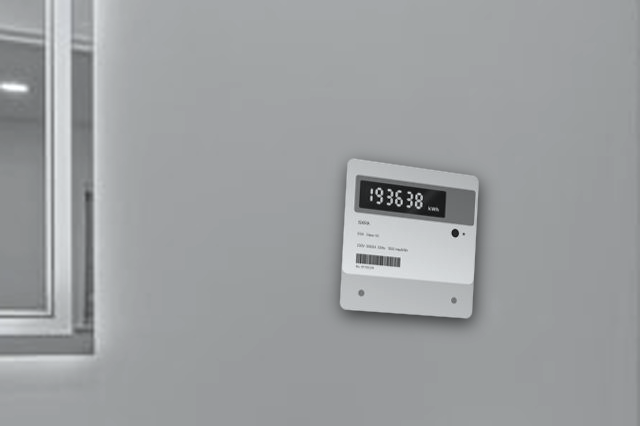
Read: 193638 kWh
